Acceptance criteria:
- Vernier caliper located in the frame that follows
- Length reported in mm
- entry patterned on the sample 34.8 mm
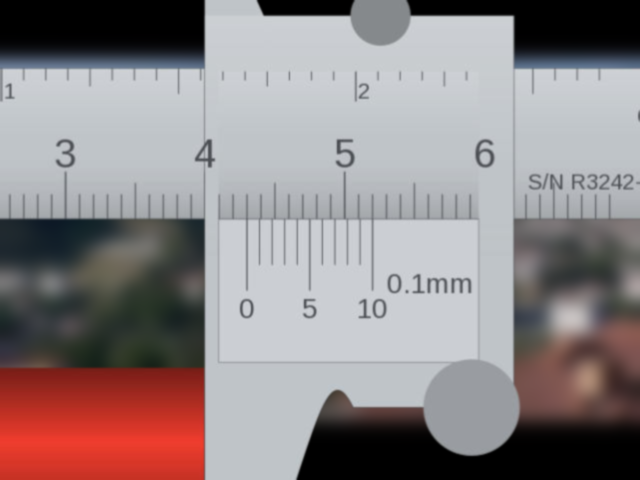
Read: 43.0 mm
